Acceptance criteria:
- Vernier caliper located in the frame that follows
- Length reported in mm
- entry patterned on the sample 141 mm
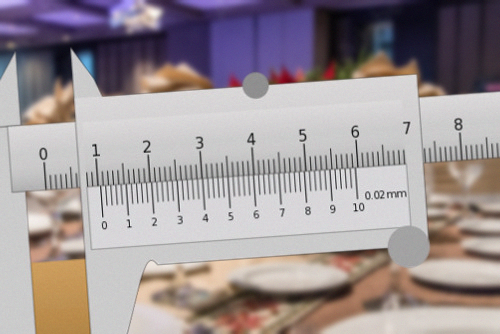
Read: 10.5 mm
